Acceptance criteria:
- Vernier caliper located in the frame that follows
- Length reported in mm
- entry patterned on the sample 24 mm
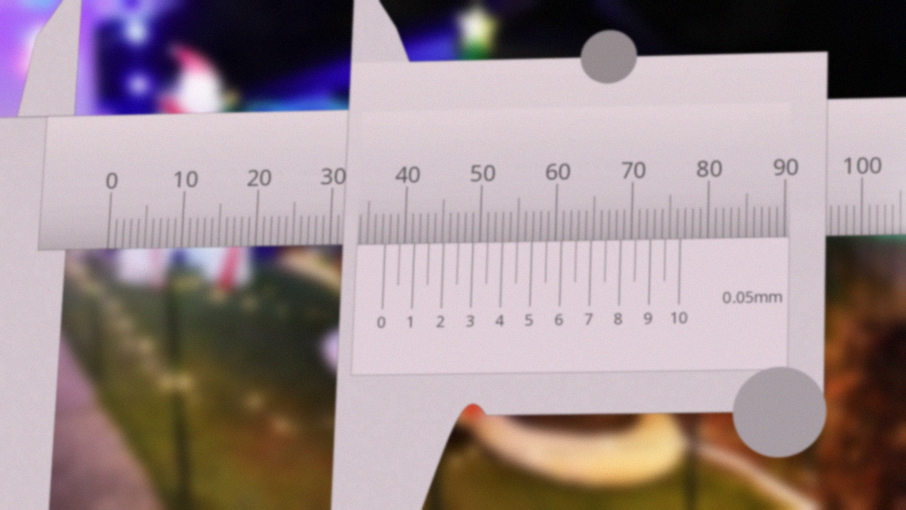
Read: 37.4 mm
